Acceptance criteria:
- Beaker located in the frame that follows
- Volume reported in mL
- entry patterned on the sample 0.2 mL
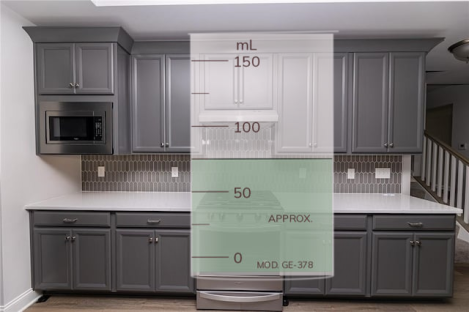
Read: 75 mL
